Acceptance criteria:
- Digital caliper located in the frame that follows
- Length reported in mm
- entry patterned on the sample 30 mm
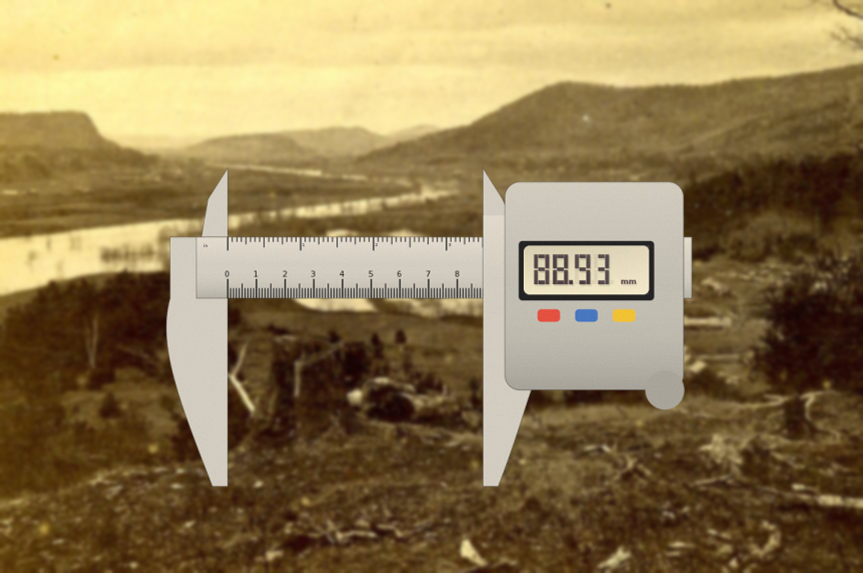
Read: 88.93 mm
